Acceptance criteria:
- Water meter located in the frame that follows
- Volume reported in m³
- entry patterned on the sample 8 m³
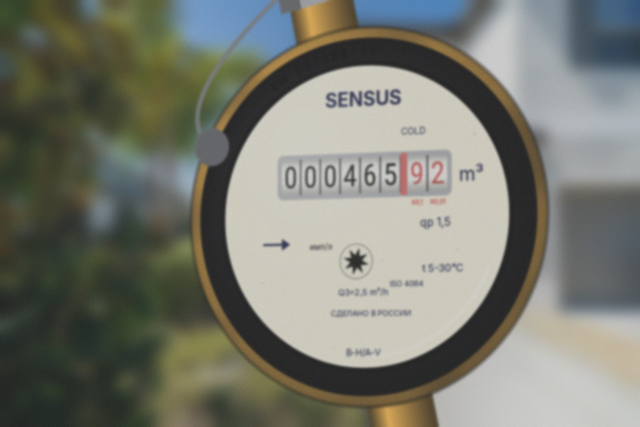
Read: 465.92 m³
